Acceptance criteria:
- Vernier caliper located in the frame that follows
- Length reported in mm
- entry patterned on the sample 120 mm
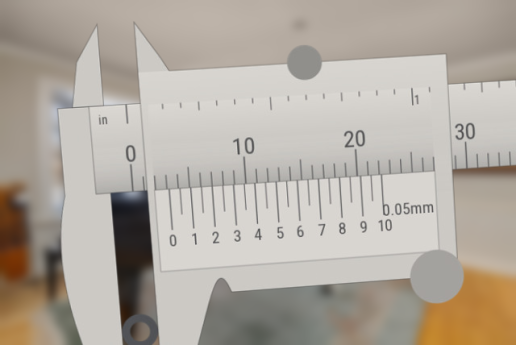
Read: 3.2 mm
